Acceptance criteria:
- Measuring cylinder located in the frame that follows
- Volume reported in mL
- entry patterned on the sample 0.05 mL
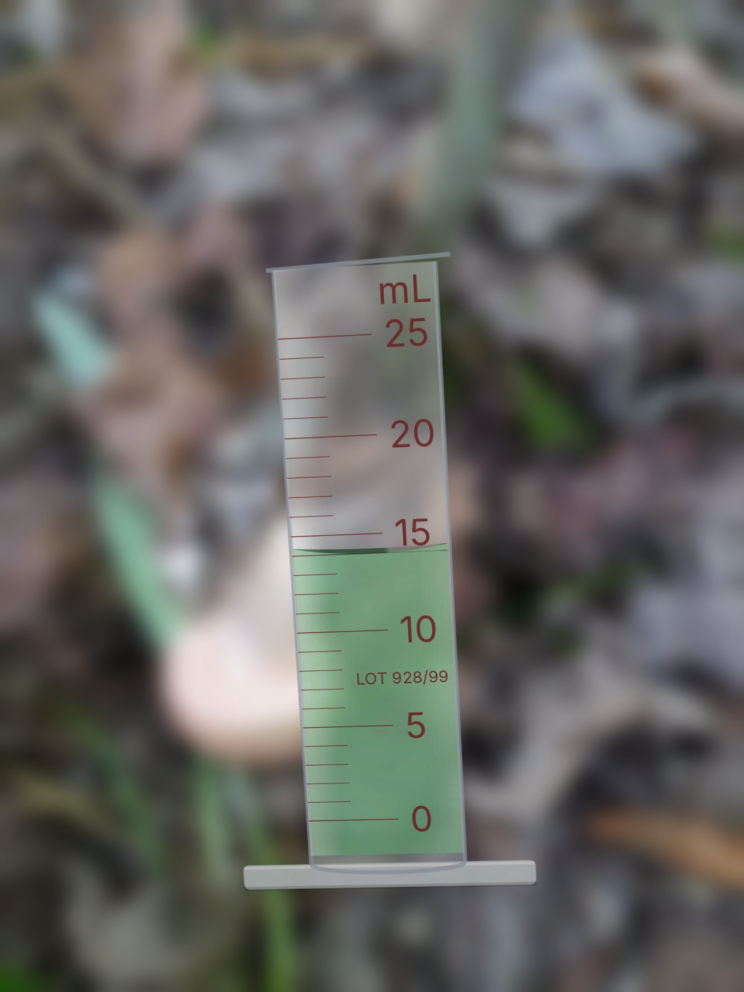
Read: 14 mL
